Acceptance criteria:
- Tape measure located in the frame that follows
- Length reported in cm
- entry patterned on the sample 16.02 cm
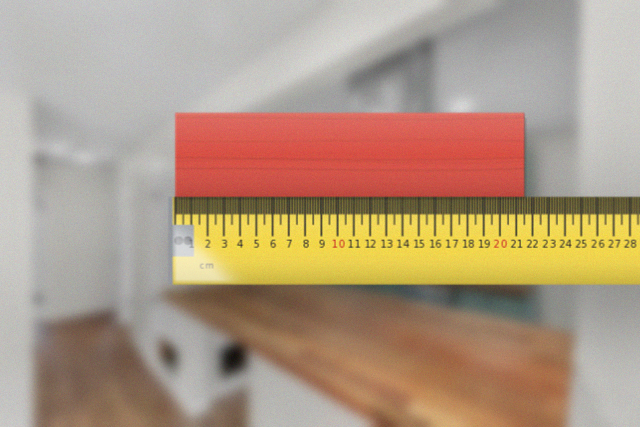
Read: 21.5 cm
